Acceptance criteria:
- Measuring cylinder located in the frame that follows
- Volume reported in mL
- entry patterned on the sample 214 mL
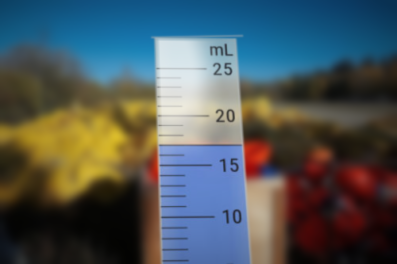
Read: 17 mL
